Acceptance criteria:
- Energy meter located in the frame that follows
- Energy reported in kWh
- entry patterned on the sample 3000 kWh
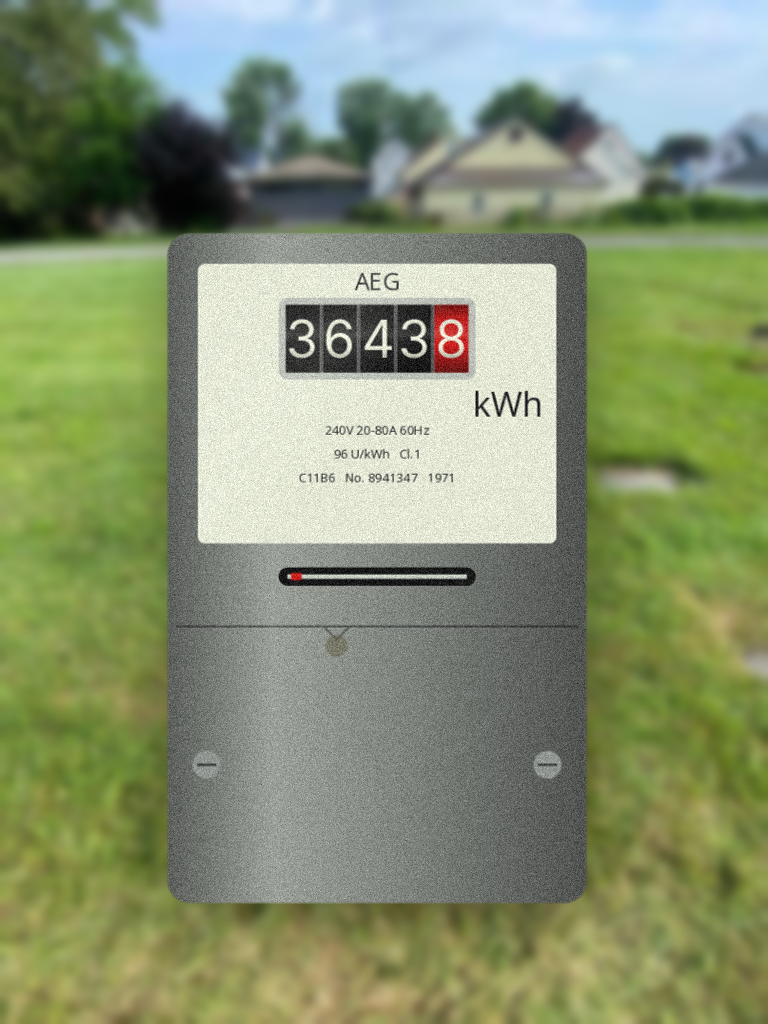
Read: 3643.8 kWh
